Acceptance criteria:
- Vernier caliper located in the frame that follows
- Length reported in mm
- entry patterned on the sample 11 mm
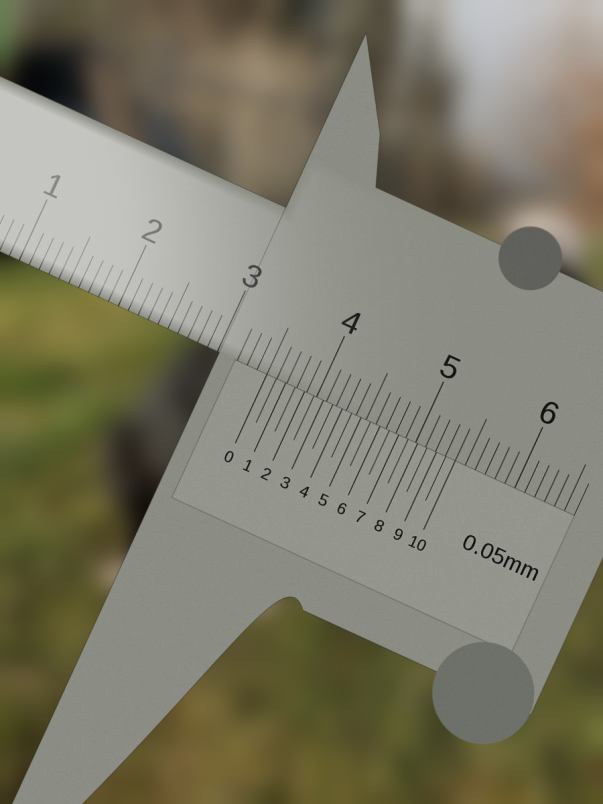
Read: 35.0 mm
